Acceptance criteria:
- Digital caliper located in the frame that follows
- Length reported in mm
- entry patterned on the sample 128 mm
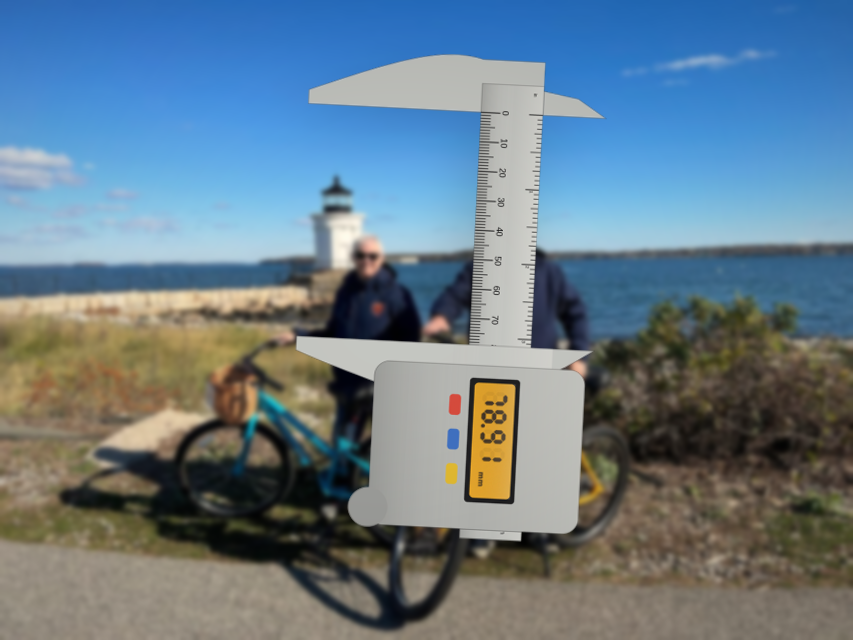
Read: 78.91 mm
